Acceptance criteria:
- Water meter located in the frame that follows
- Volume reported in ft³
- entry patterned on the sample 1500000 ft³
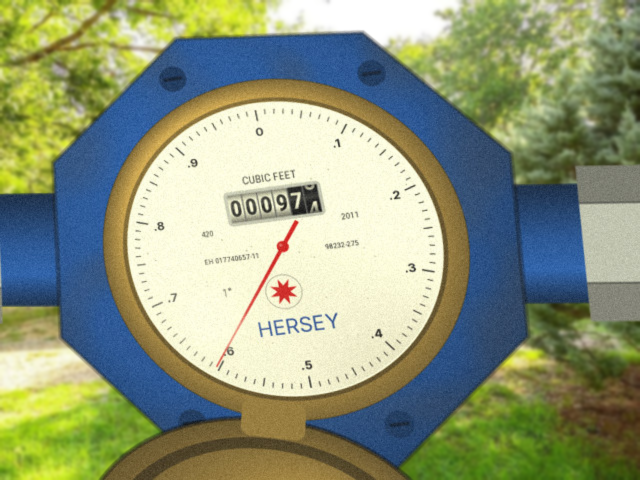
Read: 973.60 ft³
